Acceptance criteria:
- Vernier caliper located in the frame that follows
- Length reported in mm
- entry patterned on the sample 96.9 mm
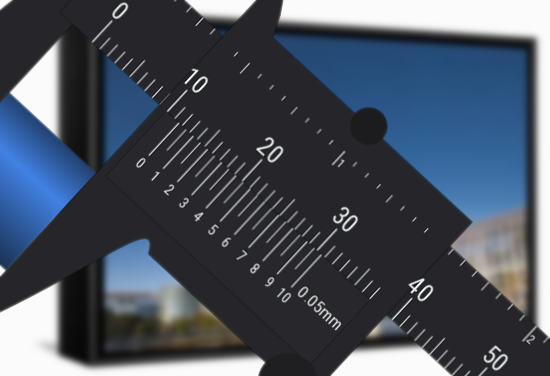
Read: 11.6 mm
